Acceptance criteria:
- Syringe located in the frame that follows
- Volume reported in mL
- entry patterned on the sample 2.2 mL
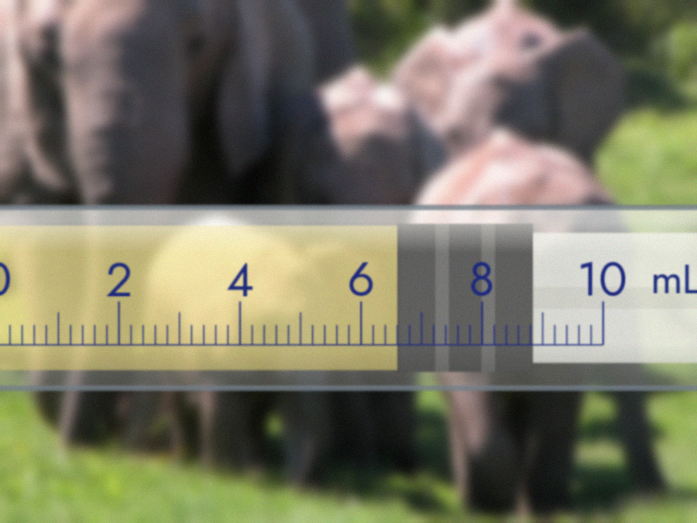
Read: 6.6 mL
